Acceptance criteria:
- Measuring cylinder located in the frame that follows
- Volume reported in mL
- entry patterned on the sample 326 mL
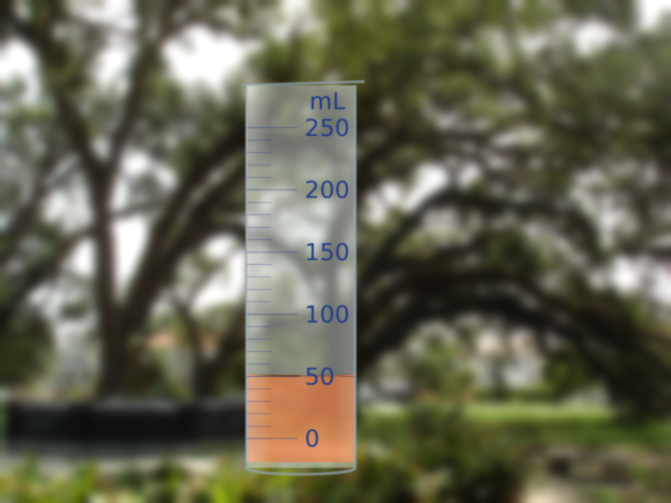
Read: 50 mL
